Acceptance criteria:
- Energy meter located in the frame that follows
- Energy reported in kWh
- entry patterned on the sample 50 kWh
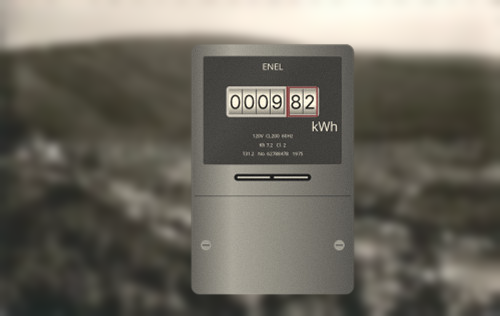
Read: 9.82 kWh
